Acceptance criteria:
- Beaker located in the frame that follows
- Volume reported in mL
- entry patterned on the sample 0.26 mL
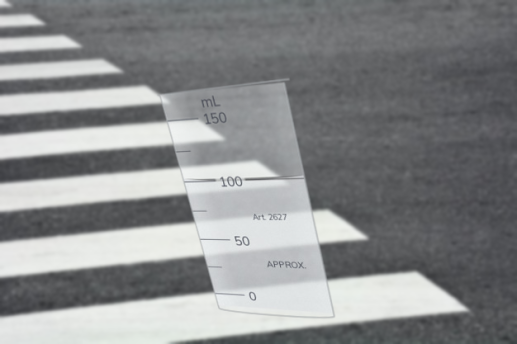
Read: 100 mL
